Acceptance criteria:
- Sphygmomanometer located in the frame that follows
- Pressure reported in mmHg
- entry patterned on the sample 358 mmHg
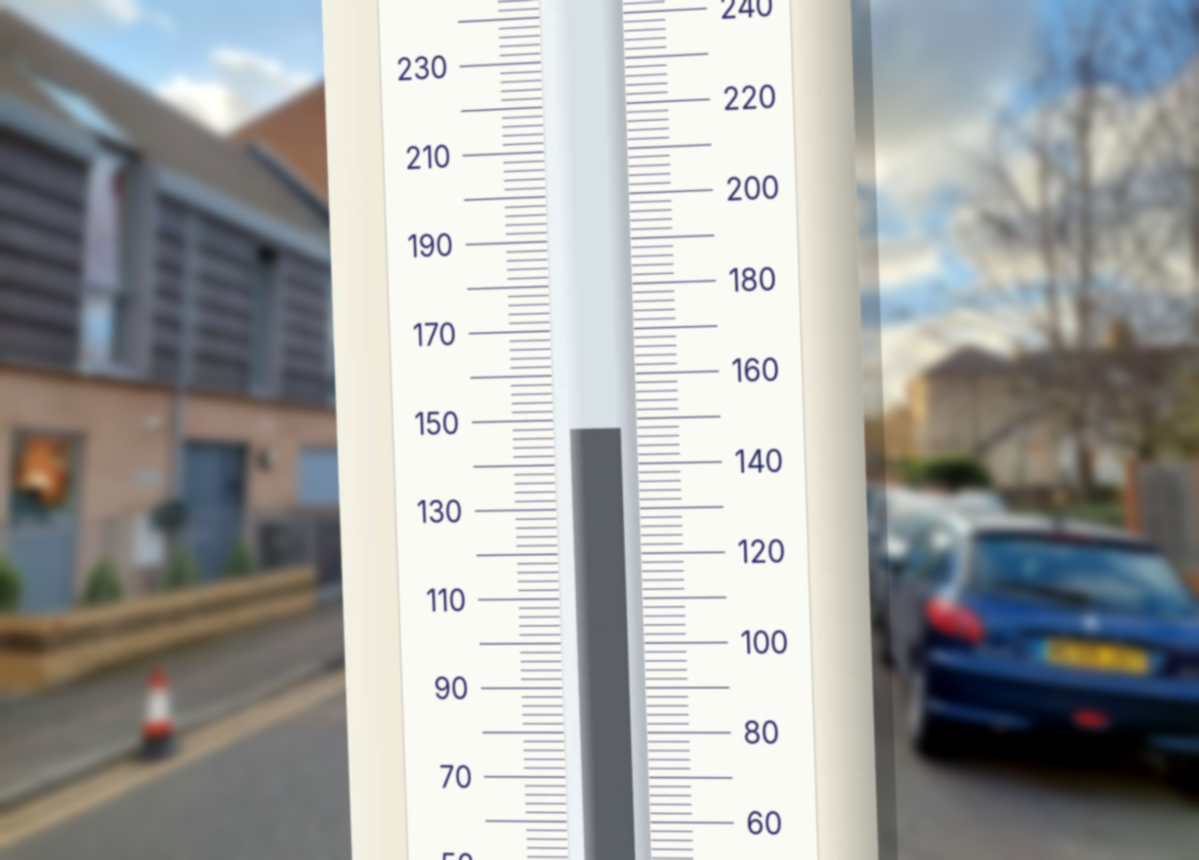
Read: 148 mmHg
